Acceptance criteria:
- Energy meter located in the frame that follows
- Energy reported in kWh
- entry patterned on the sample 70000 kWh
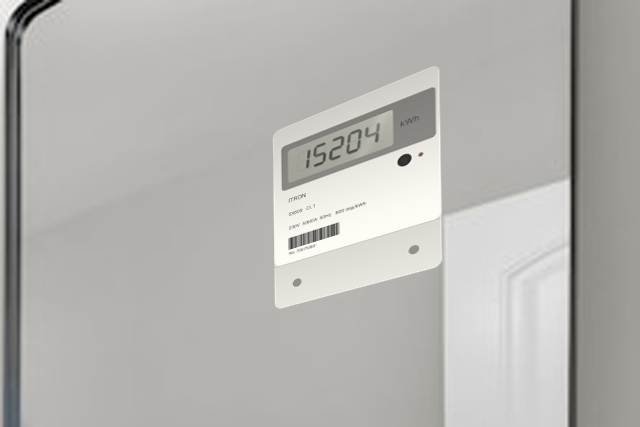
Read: 15204 kWh
